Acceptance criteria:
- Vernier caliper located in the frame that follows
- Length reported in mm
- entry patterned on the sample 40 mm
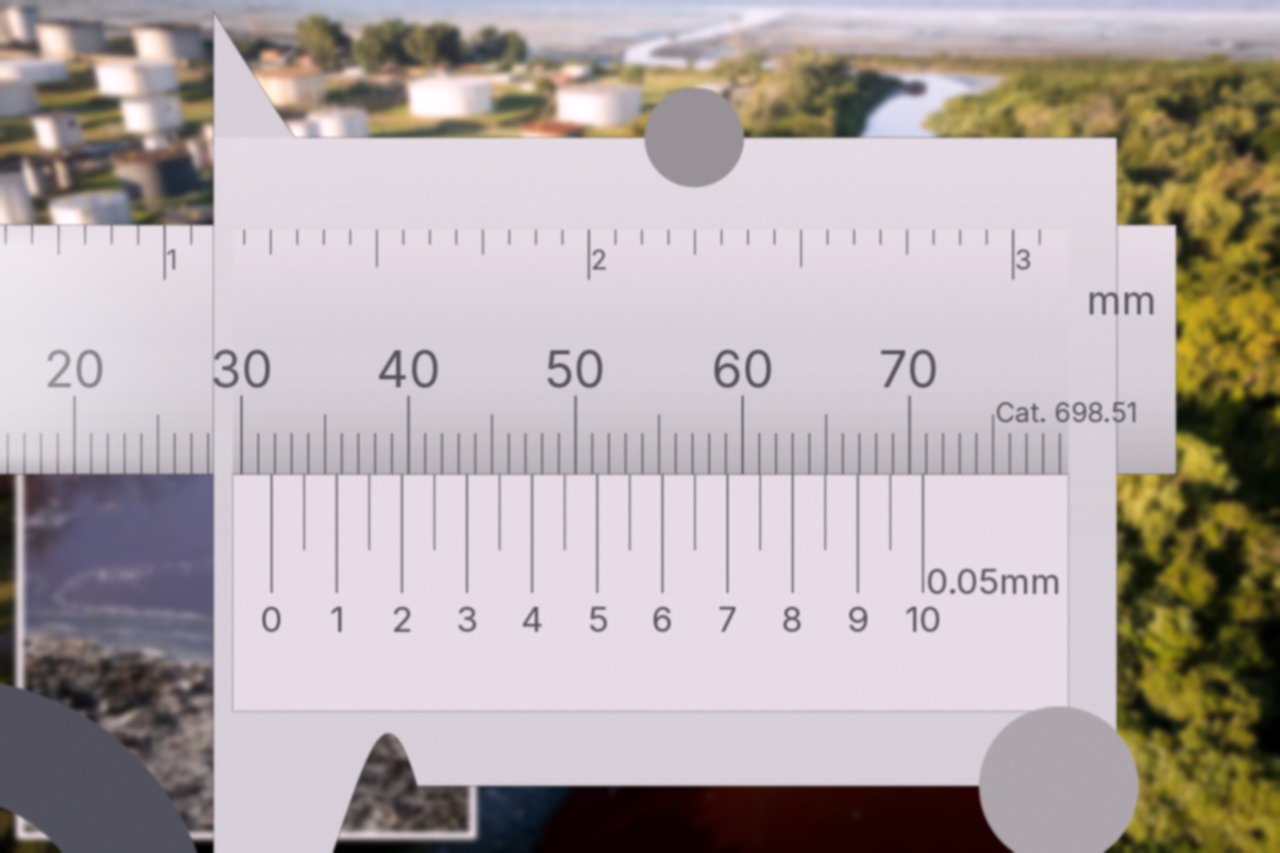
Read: 31.8 mm
